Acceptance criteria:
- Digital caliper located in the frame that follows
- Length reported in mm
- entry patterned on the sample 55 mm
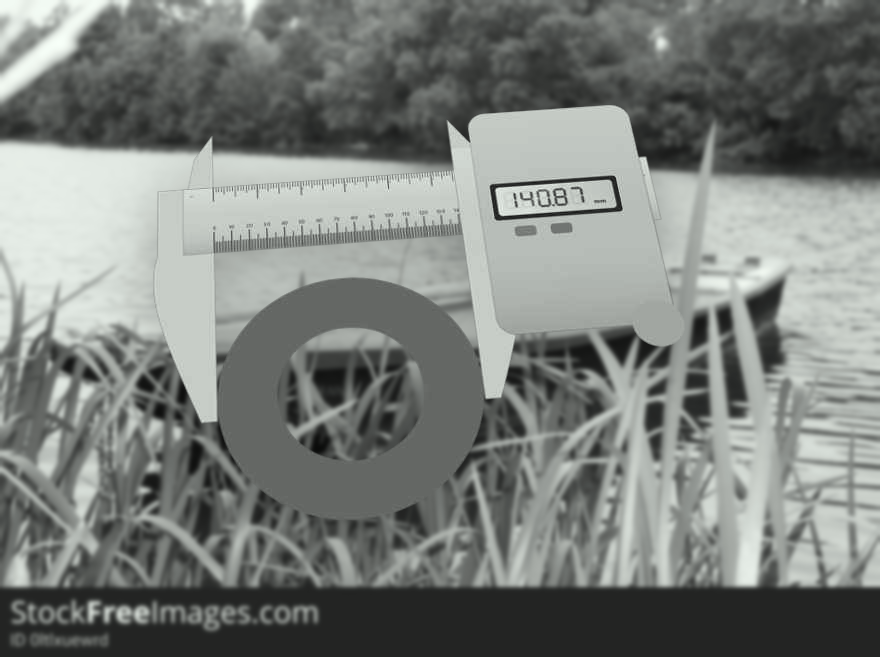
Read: 140.87 mm
